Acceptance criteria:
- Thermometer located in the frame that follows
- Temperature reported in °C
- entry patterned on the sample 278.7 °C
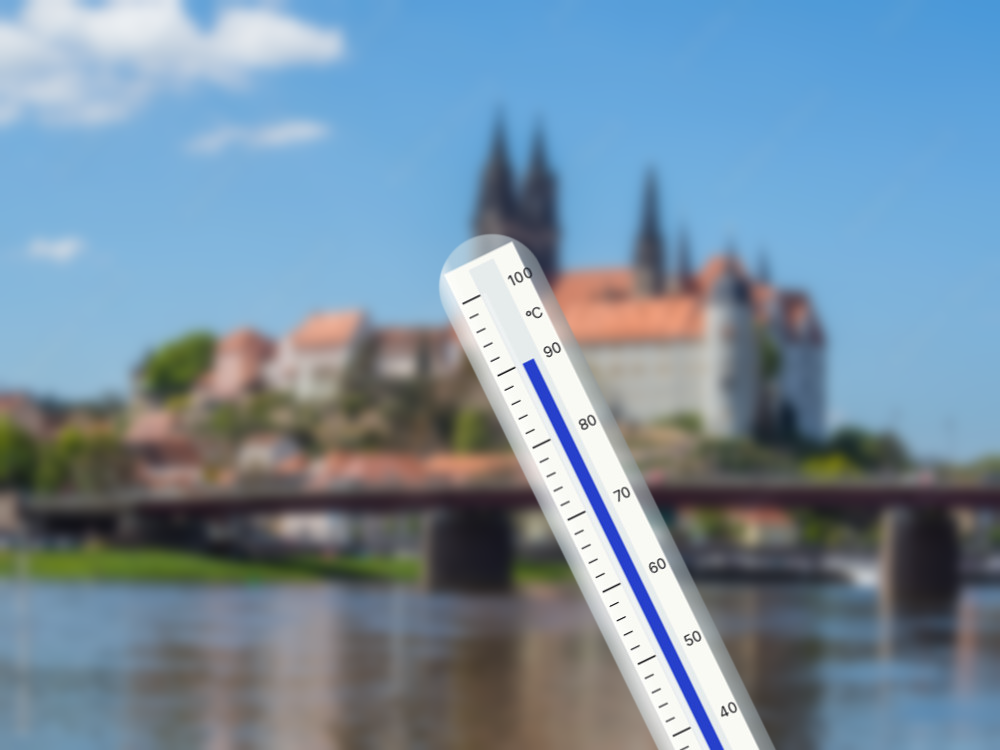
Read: 90 °C
